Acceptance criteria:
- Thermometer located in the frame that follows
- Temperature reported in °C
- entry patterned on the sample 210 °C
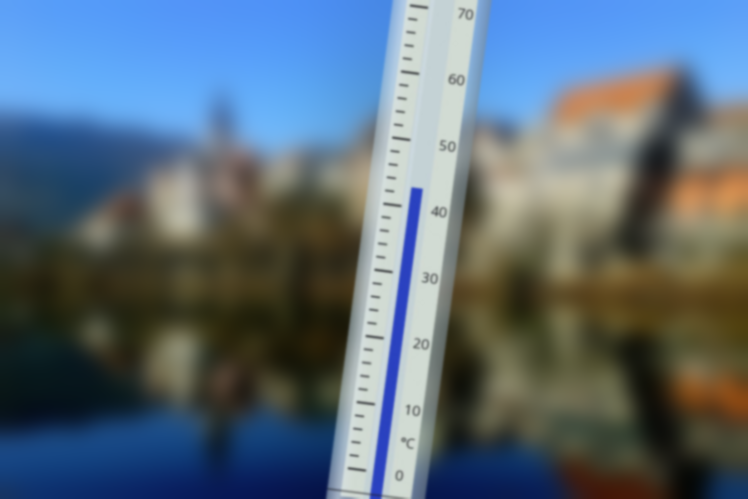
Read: 43 °C
